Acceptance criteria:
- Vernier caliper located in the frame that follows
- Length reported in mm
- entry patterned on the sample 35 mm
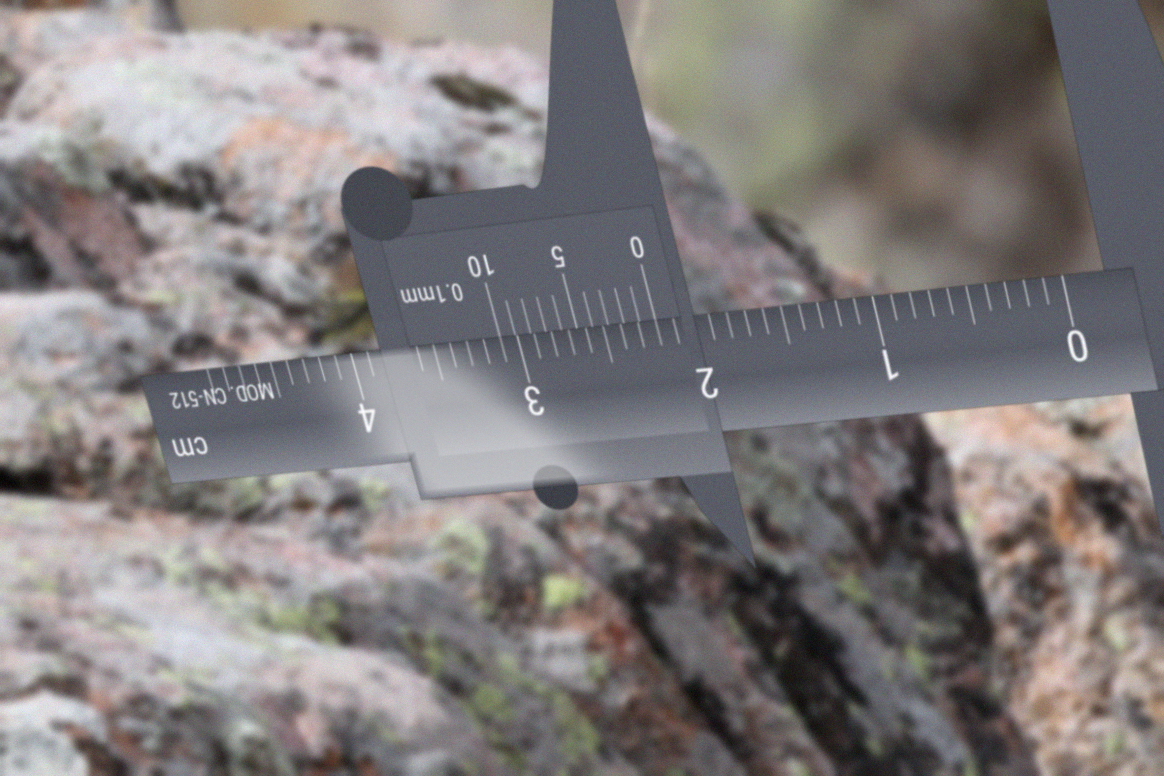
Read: 22.0 mm
